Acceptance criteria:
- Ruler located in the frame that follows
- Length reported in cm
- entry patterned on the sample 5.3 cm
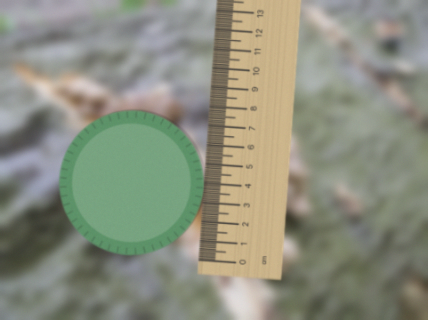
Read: 7.5 cm
